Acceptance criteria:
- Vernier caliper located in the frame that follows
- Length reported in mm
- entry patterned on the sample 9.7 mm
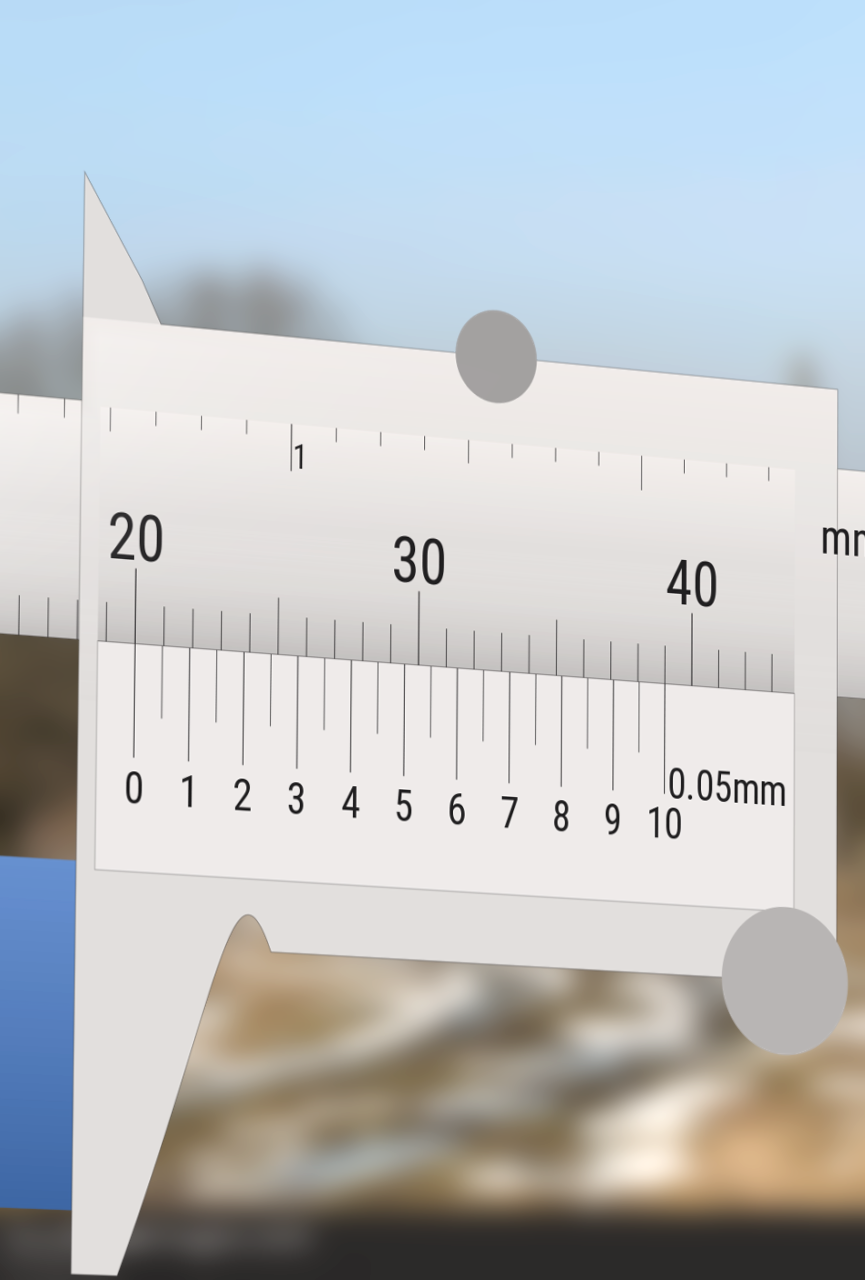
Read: 20.00 mm
